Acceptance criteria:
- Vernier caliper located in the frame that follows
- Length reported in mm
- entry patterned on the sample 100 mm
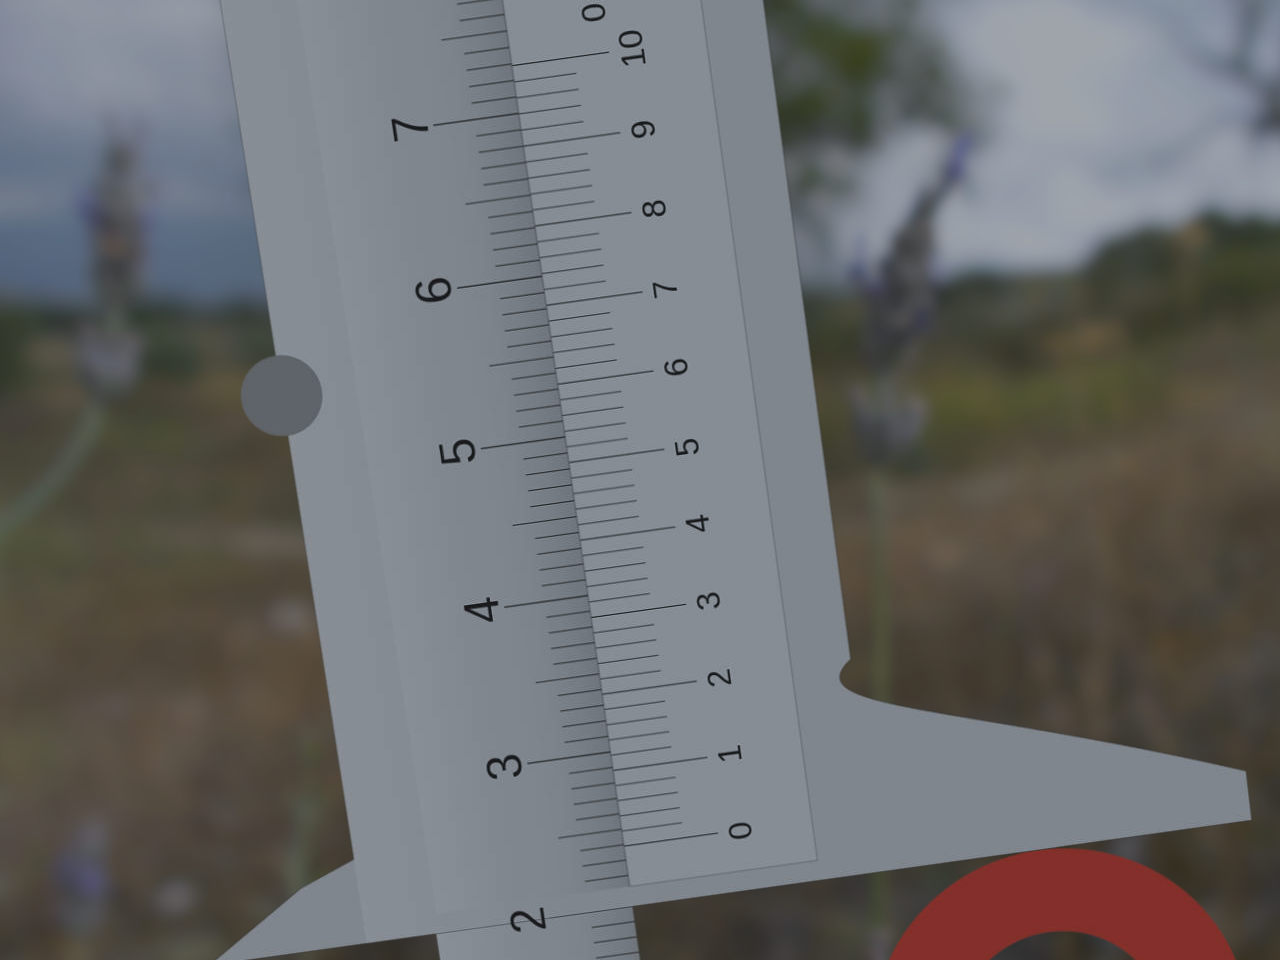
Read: 23.9 mm
